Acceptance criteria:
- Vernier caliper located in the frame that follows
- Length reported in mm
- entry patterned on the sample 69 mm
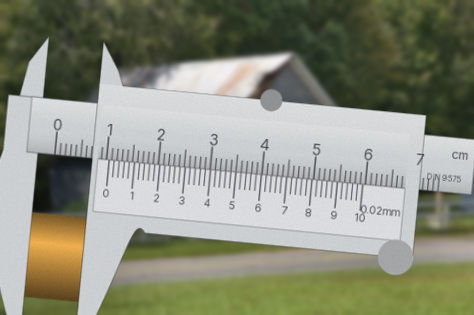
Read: 10.5 mm
